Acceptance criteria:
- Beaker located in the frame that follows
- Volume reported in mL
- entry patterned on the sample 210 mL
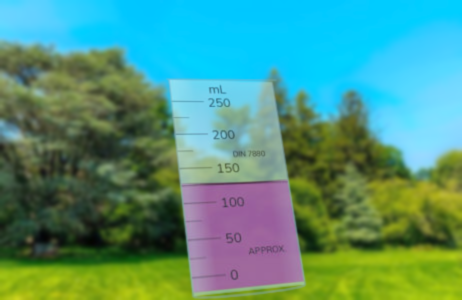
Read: 125 mL
